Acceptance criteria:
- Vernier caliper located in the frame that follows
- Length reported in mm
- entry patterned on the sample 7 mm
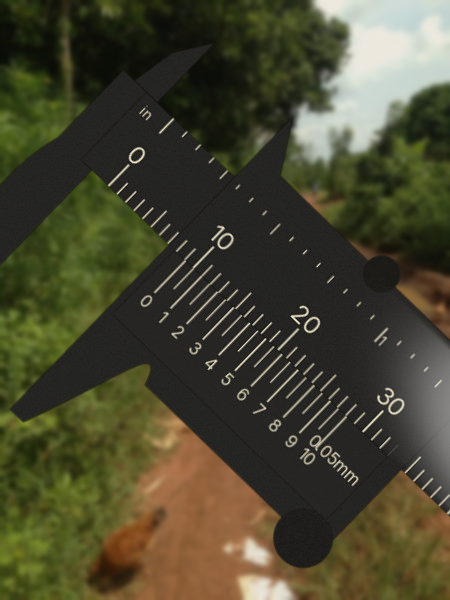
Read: 9.1 mm
